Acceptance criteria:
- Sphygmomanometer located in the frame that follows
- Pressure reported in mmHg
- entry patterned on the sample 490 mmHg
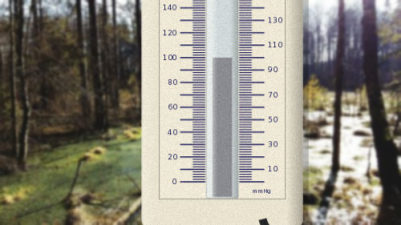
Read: 100 mmHg
